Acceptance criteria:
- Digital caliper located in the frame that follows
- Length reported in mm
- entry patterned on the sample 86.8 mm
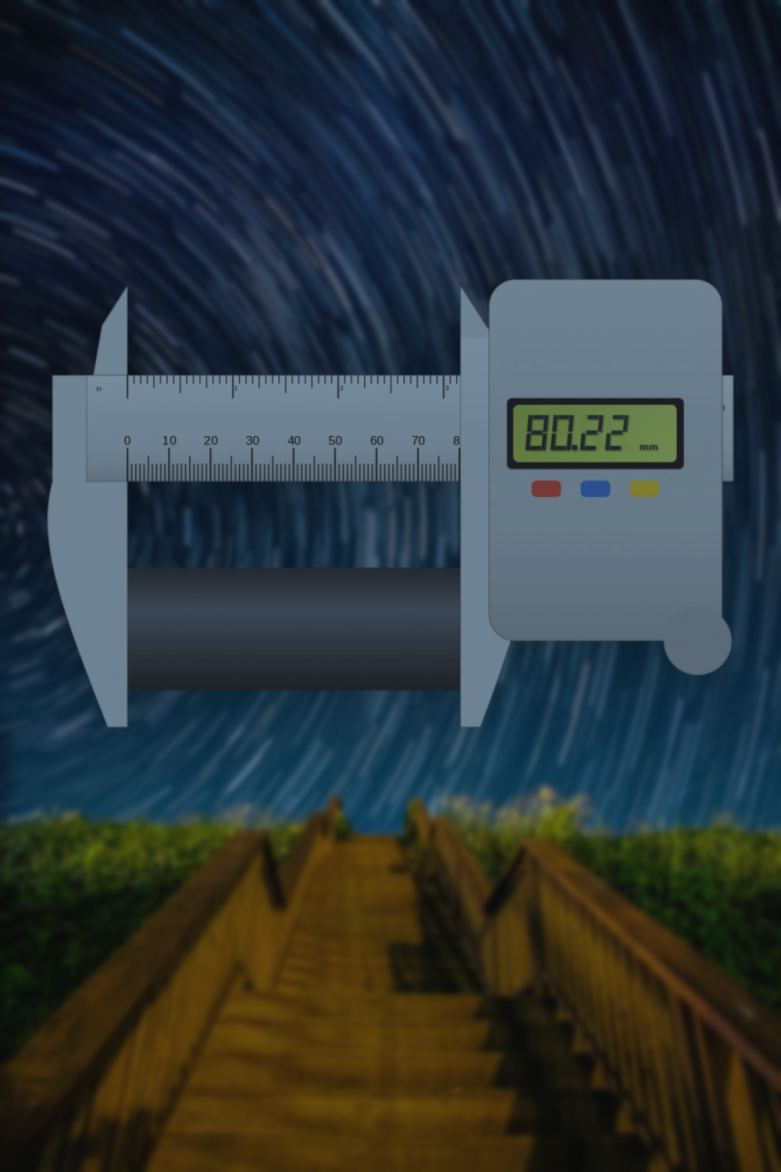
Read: 80.22 mm
